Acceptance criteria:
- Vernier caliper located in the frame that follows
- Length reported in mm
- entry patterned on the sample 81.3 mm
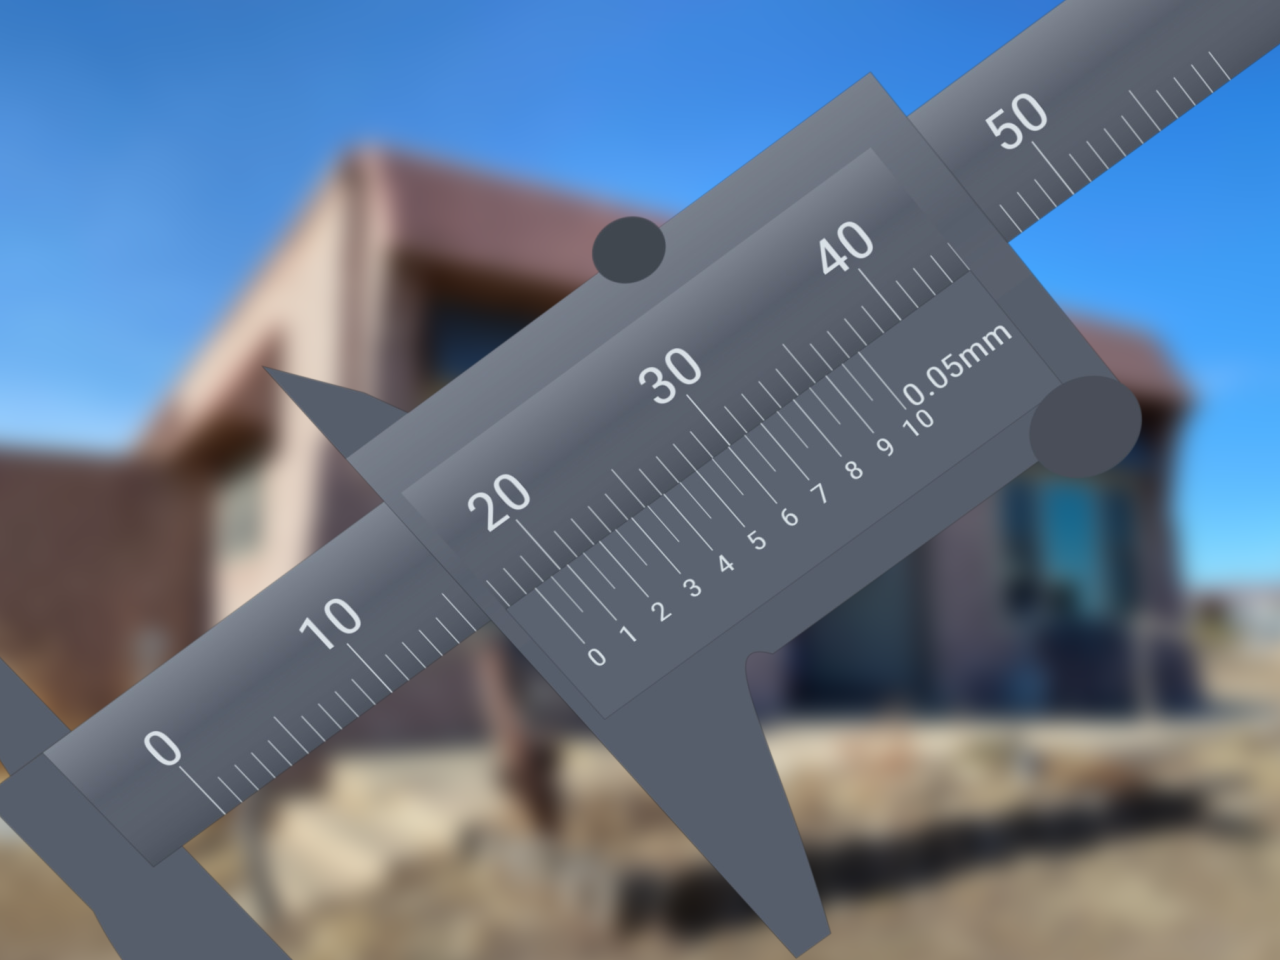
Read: 18.5 mm
